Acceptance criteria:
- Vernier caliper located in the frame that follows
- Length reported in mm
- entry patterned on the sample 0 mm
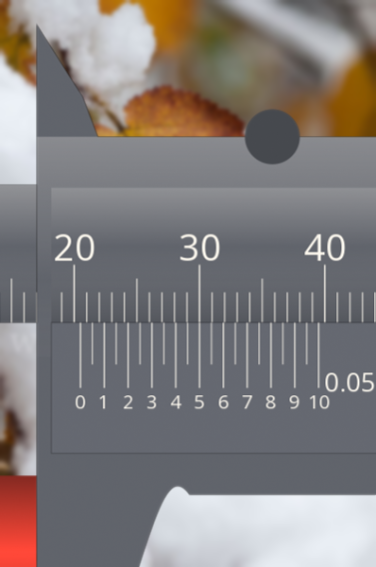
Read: 20.5 mm
